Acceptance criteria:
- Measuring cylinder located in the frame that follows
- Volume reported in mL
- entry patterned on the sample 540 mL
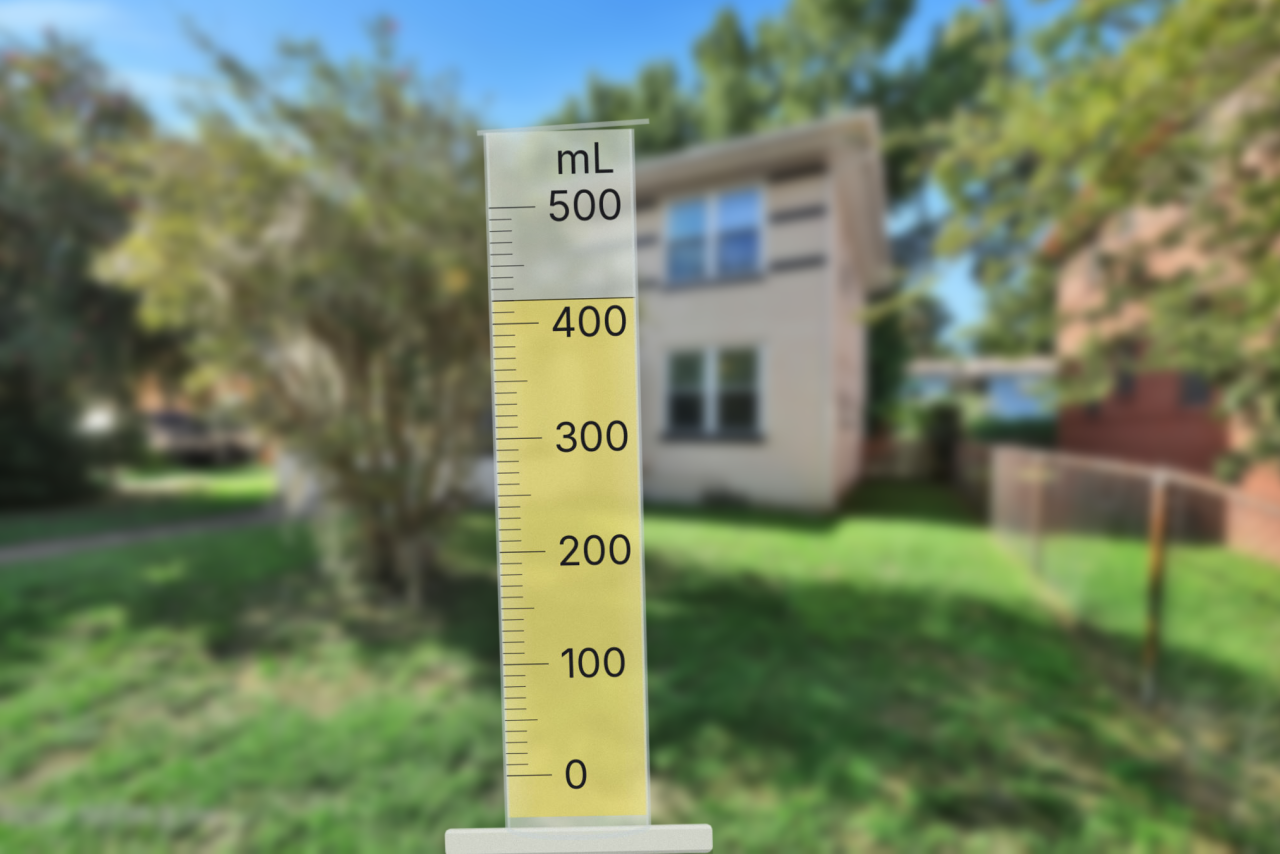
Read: 420 mL
